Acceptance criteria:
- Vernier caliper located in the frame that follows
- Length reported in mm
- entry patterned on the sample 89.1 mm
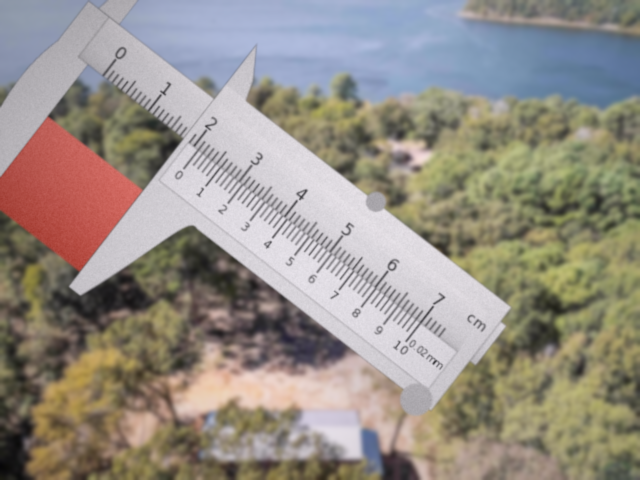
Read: 21.0 mm
